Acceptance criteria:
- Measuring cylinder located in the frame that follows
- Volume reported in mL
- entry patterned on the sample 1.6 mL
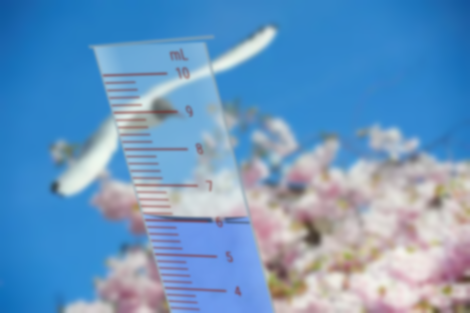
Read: 6 mL
